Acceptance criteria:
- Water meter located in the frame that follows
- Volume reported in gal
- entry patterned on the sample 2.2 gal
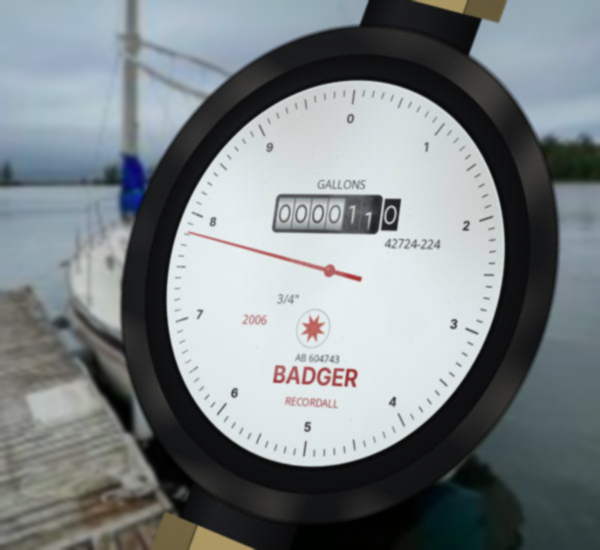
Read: 107.8 gal
